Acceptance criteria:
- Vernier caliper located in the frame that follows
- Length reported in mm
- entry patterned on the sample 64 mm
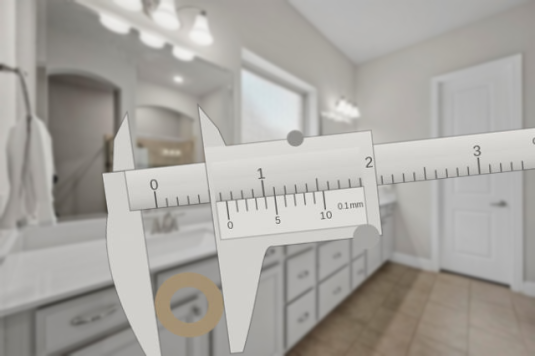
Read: 6.5 mm
